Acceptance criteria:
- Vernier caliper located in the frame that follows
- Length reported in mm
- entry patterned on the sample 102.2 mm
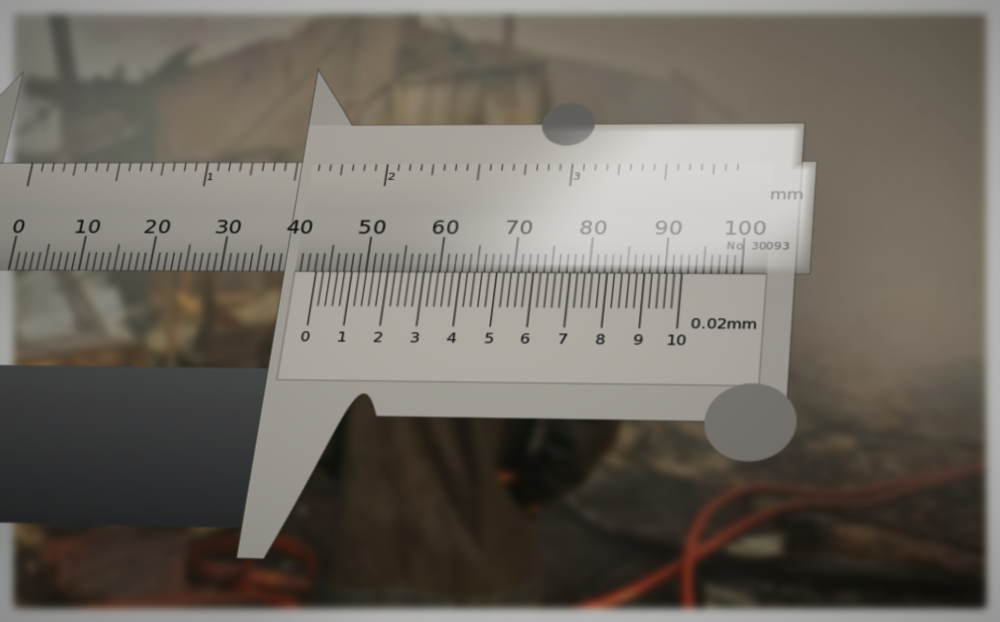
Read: 43.2 mm
